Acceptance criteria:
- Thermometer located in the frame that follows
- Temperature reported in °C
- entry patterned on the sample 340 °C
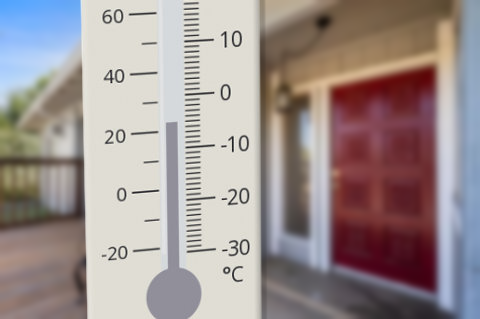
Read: -5 °C
